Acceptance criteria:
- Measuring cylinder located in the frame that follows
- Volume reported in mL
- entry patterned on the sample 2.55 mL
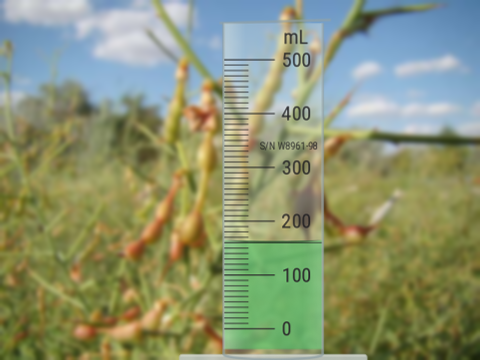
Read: 160 mL
